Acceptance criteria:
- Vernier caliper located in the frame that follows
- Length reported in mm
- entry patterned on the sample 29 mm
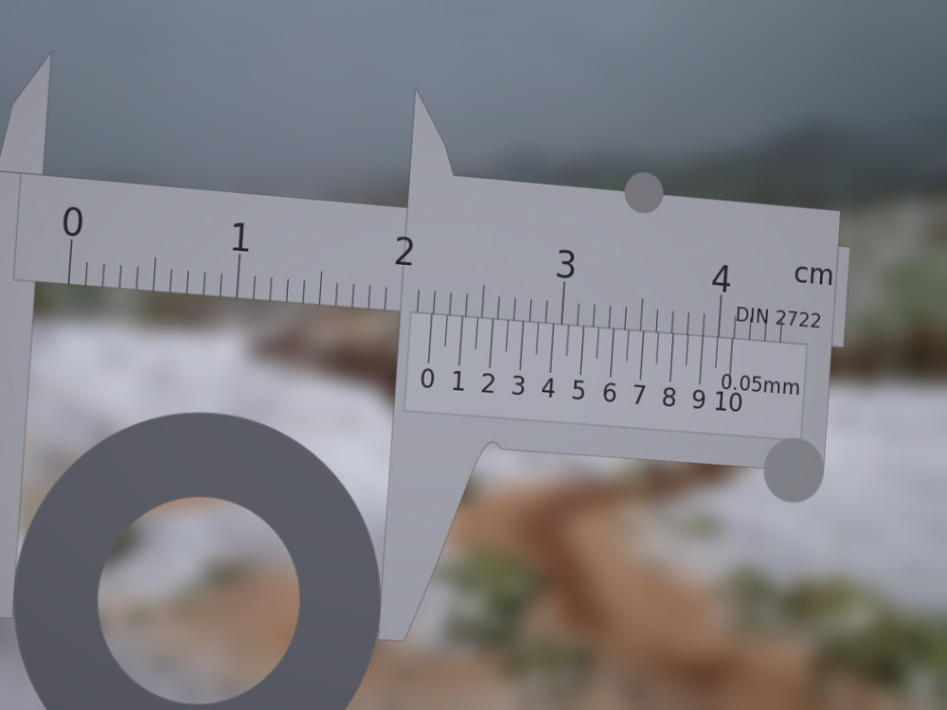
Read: 21.9 mm
